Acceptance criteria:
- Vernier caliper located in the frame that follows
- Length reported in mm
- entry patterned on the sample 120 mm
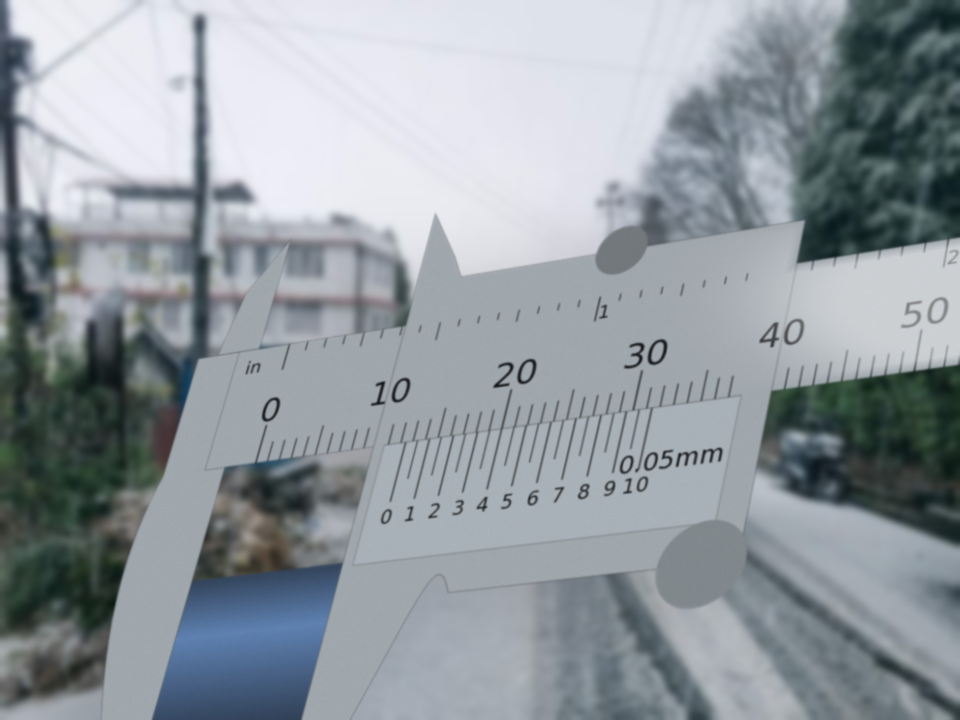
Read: 12.4 mm
